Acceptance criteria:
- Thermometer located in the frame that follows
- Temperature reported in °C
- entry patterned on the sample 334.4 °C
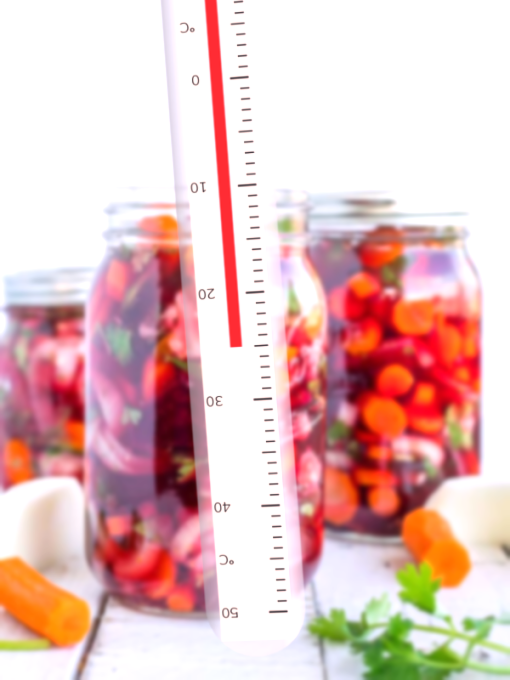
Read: 25 °C
